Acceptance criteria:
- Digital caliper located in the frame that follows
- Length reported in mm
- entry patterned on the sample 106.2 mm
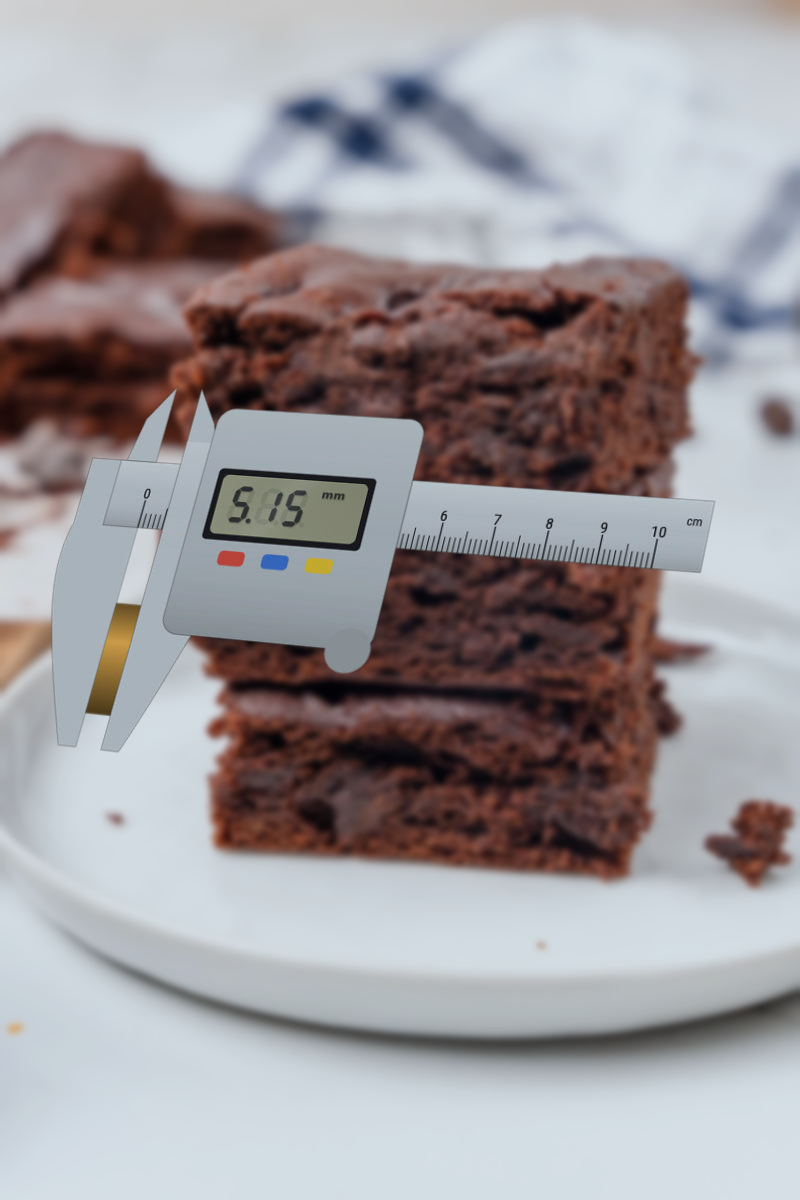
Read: 5.15 mm
